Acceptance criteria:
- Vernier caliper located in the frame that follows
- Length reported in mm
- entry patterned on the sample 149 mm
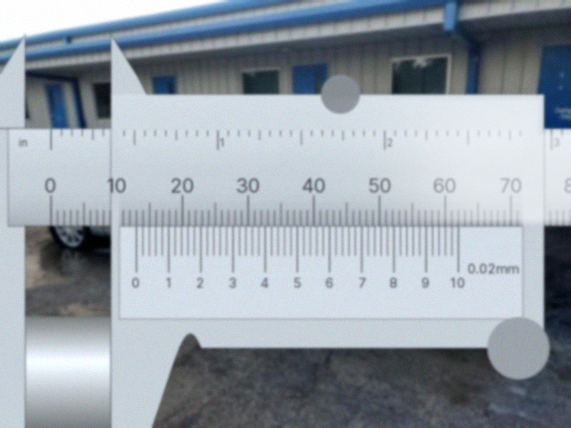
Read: 13.0 mm
